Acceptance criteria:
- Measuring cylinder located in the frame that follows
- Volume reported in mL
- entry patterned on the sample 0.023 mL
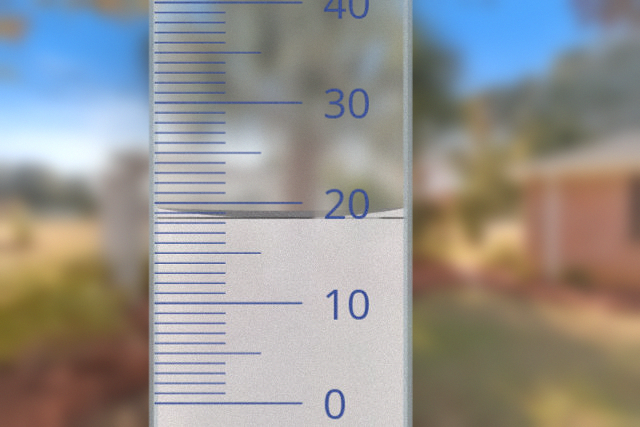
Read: 18.5 mL
